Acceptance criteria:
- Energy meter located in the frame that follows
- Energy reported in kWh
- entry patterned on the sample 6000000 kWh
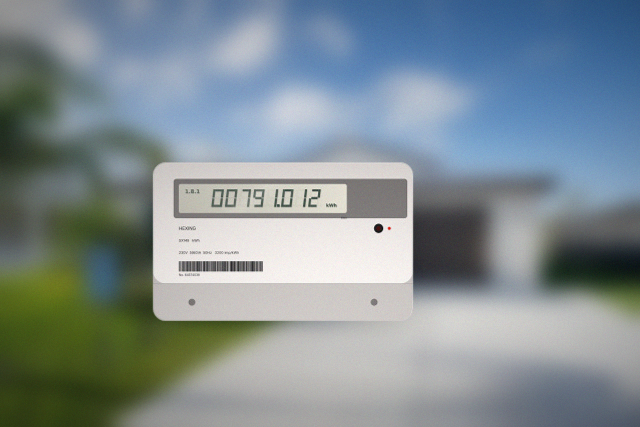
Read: 791.012 kWh
